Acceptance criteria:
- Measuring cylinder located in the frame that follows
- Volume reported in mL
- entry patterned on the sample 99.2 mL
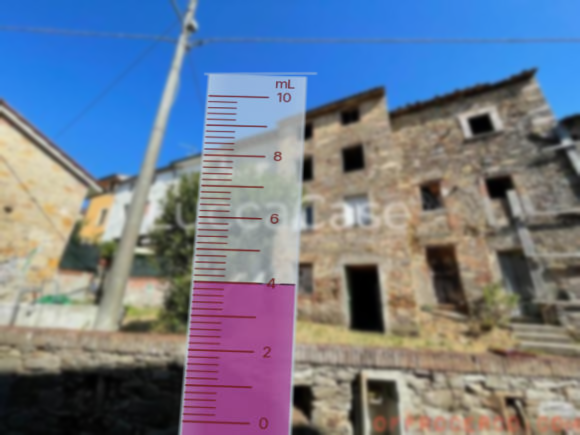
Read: 4 mL
